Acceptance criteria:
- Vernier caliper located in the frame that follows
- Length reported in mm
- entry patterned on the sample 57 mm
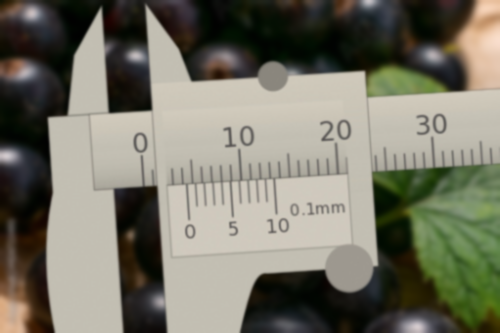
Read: 4.4 mm
